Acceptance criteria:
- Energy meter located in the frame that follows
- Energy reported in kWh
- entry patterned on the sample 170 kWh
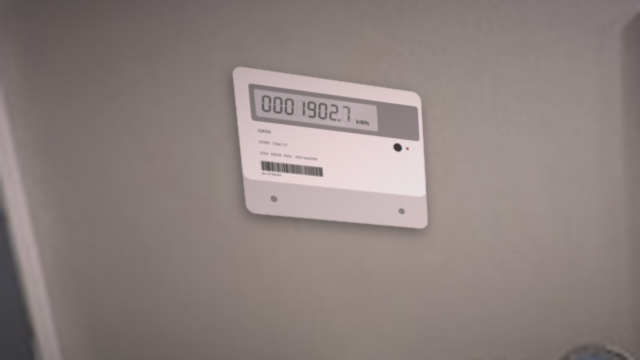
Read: 1902.7 kWh
